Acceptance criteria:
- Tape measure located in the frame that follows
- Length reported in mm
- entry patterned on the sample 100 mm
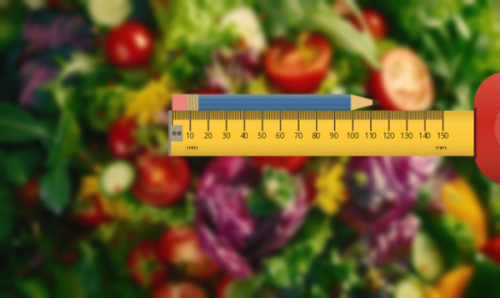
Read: 115 mm
